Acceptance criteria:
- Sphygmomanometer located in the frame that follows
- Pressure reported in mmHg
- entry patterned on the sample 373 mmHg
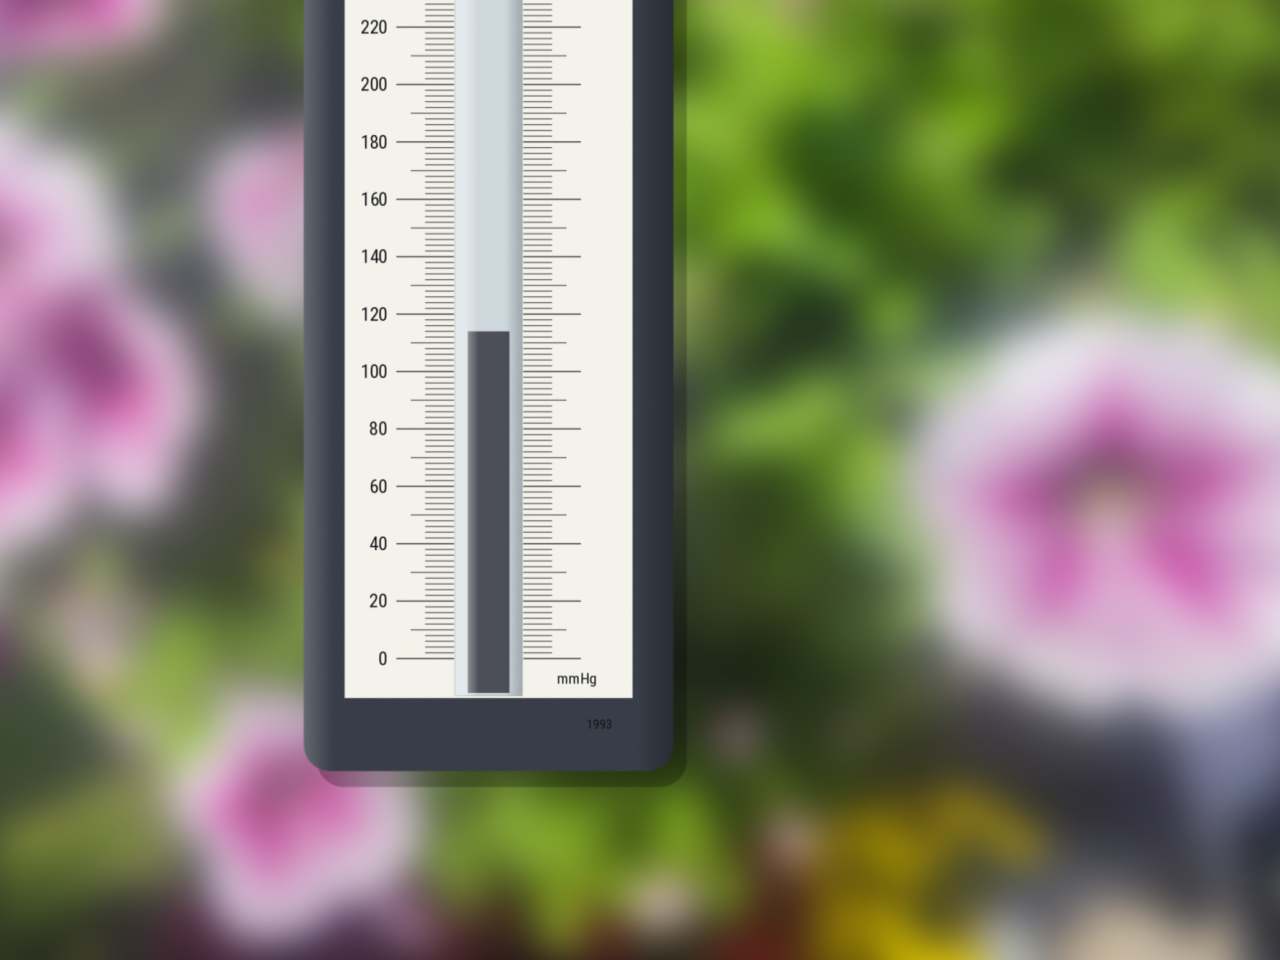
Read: 114 mmHg
